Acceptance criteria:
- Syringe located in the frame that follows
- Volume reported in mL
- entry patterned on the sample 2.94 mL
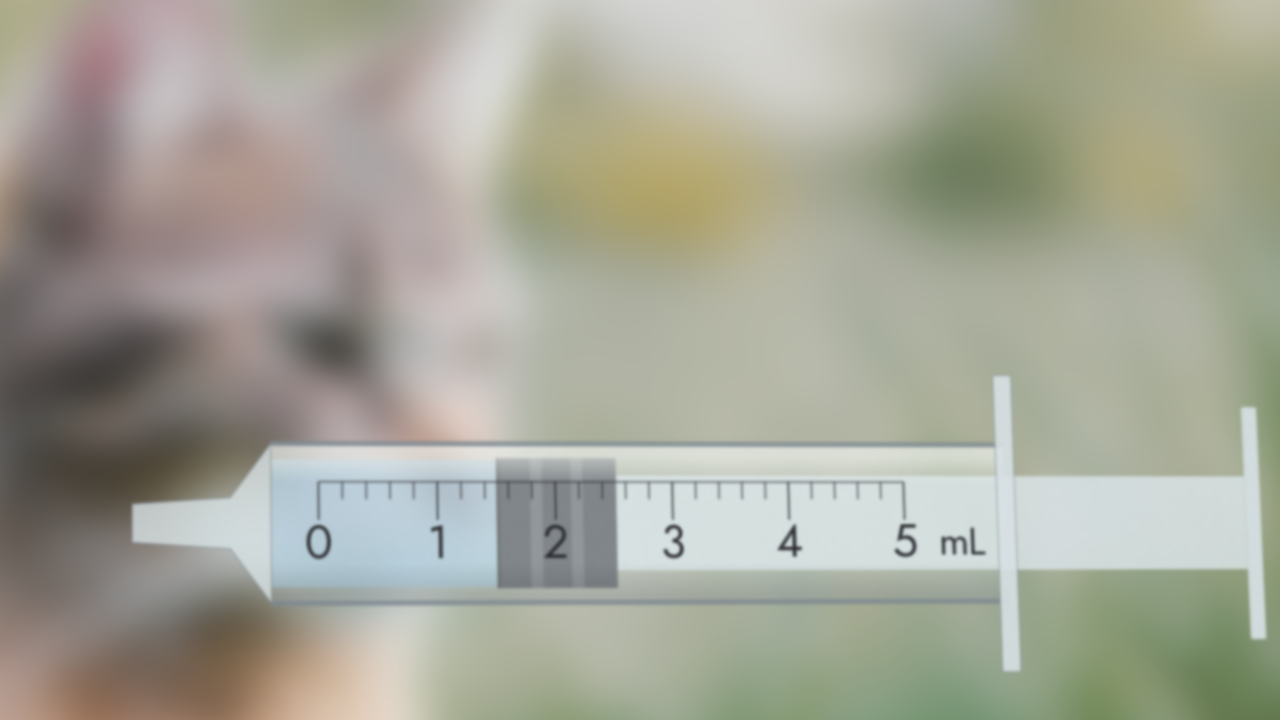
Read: 1.5 mL
